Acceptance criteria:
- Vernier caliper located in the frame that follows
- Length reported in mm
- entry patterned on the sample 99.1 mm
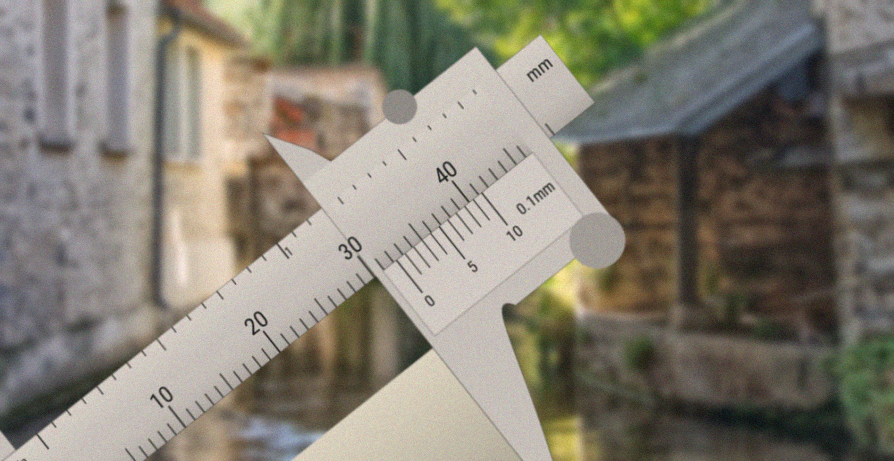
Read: 32.3 mm
